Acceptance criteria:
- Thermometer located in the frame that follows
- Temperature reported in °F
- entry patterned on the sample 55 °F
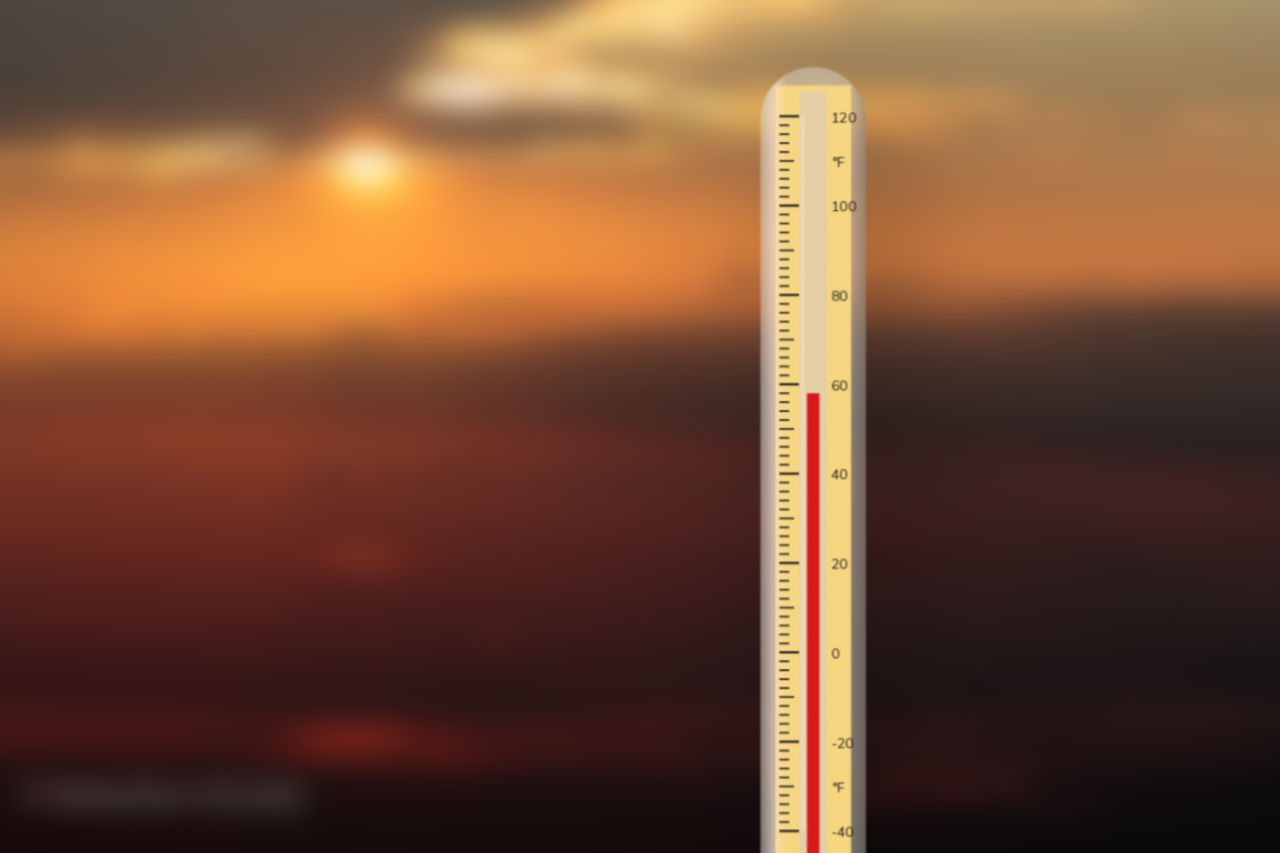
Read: 58 °F
